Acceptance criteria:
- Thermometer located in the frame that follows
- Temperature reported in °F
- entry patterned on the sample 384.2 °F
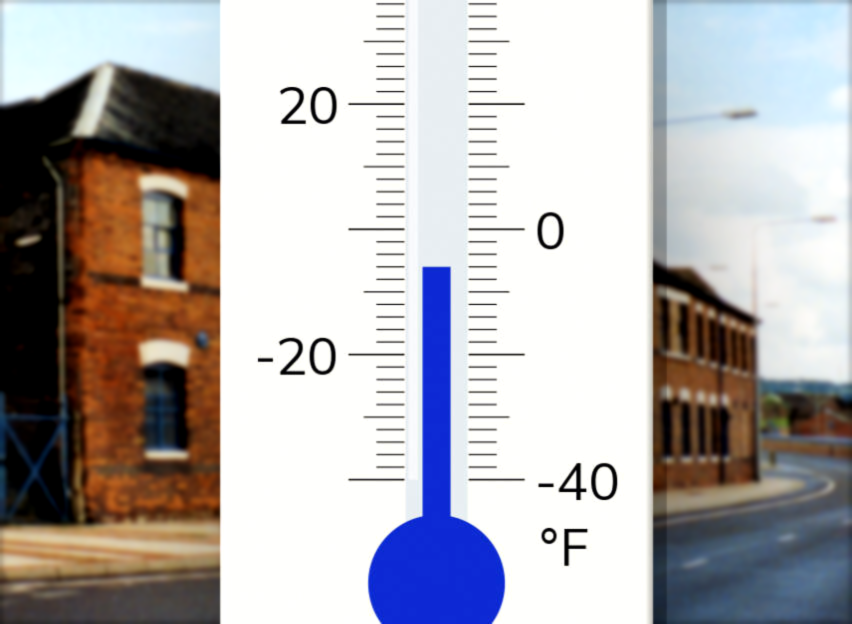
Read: -6 °F
